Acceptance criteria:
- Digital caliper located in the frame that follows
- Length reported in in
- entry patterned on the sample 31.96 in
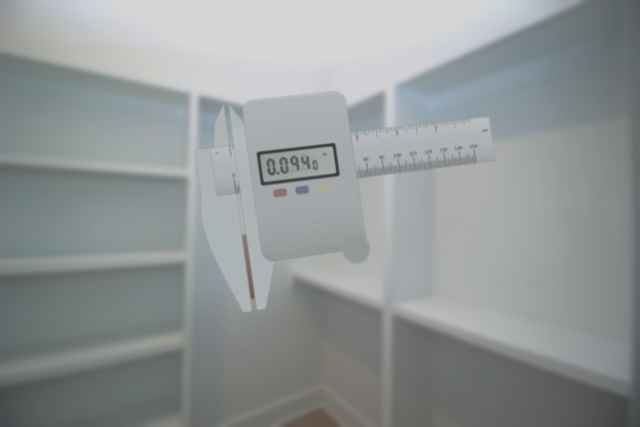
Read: 0.0940 in
